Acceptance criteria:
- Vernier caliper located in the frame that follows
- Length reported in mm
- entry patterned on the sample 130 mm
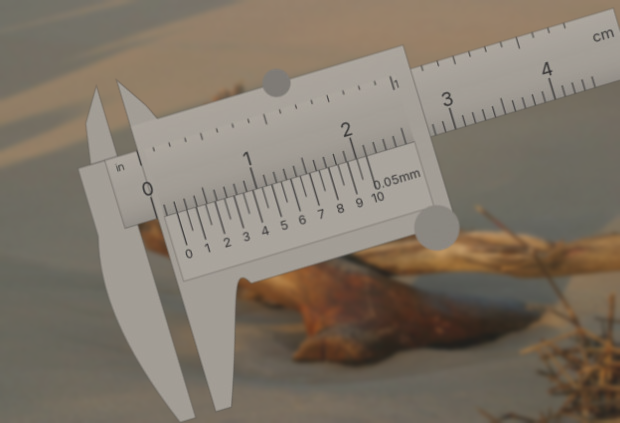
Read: 2.0 mm
